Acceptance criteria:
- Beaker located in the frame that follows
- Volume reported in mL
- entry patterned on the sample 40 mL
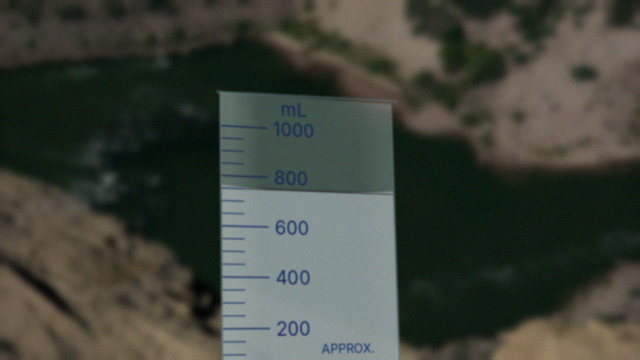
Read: 750 mL
